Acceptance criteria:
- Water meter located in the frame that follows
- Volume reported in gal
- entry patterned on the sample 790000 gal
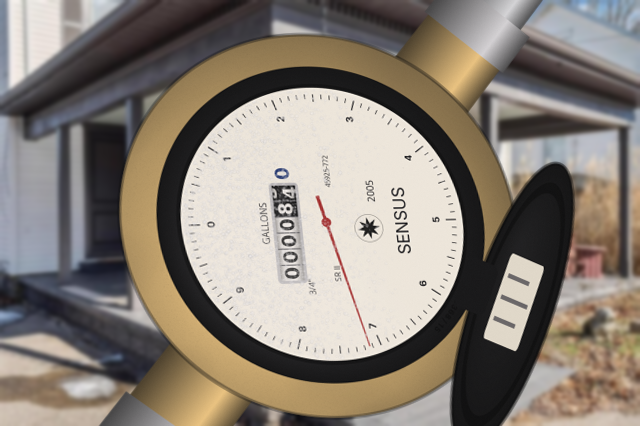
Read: 837.1 gal
